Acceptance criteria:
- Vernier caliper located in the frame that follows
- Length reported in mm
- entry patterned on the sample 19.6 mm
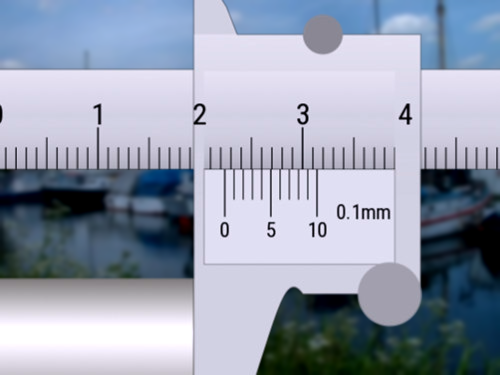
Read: 22.4 mm
